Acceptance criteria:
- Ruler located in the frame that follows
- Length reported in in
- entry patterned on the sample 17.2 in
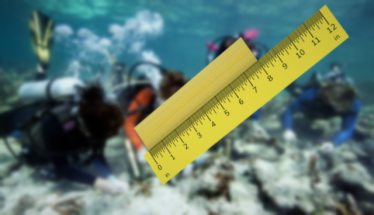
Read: 8 in
